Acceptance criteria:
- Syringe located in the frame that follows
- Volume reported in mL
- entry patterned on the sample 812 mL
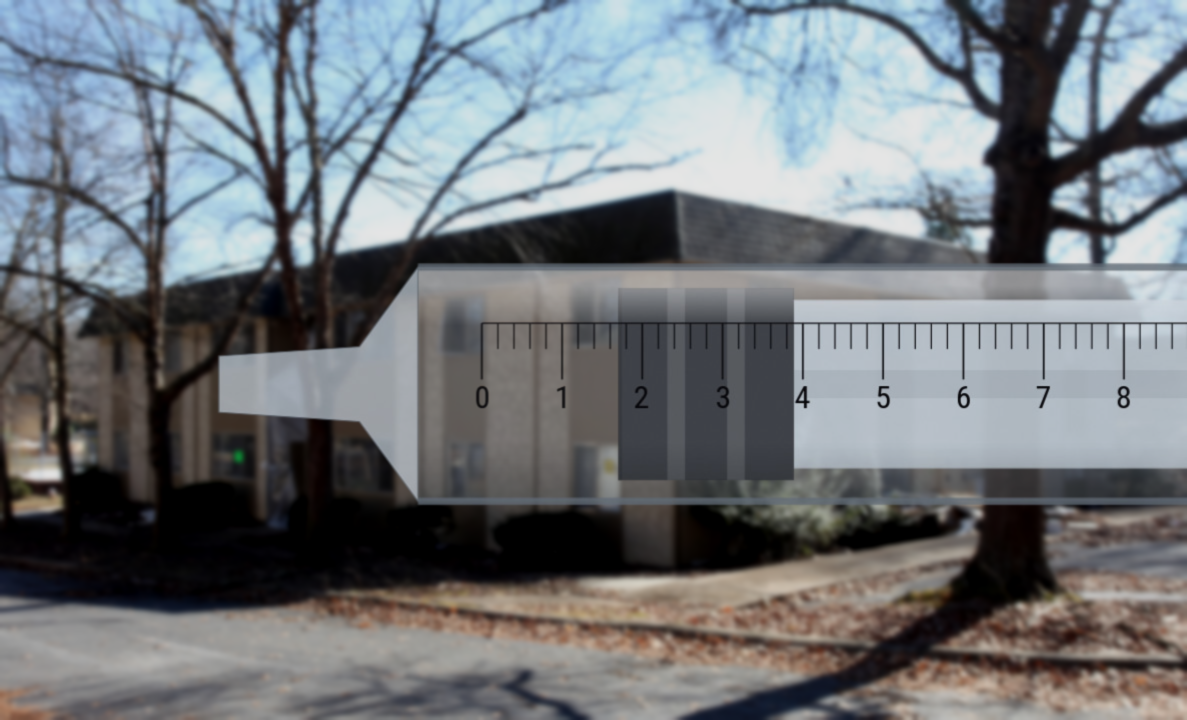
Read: 1.7 mL
